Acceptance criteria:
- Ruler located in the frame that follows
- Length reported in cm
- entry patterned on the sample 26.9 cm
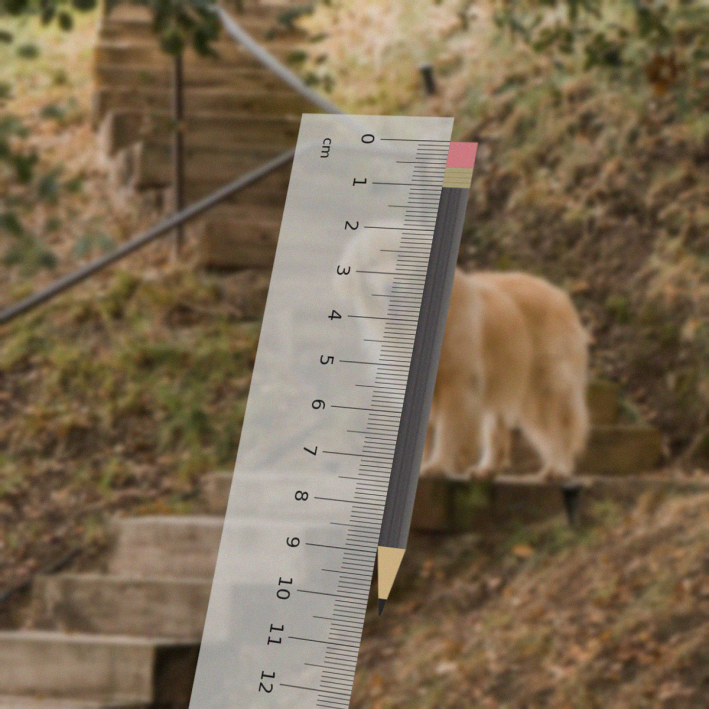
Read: 10.3 cm
